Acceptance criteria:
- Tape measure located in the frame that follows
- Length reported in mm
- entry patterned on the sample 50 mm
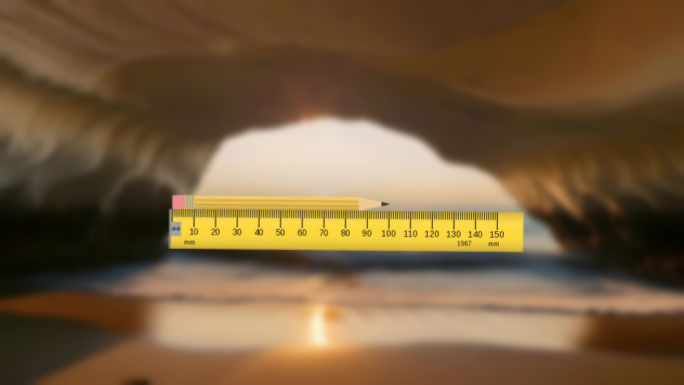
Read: 100 mm
